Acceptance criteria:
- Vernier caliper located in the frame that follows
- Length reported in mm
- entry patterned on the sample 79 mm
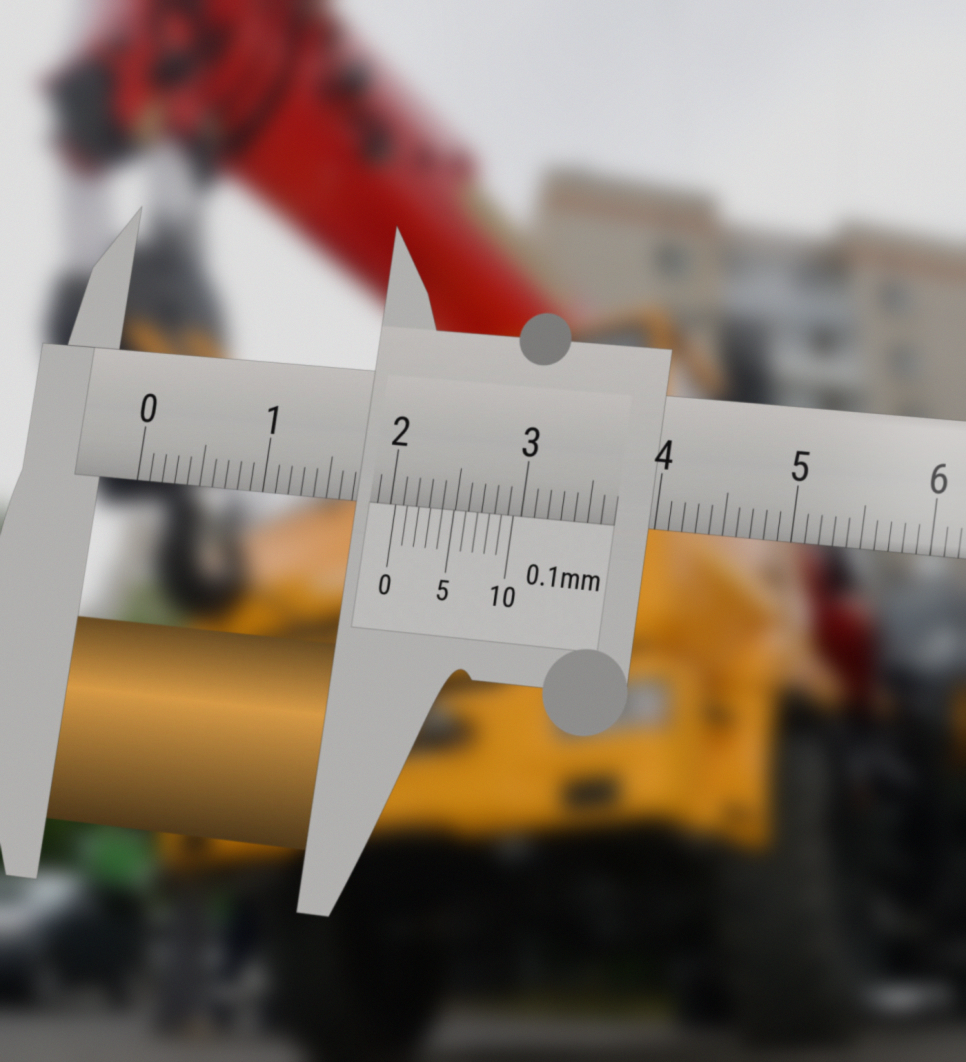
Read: 20.4 mm
